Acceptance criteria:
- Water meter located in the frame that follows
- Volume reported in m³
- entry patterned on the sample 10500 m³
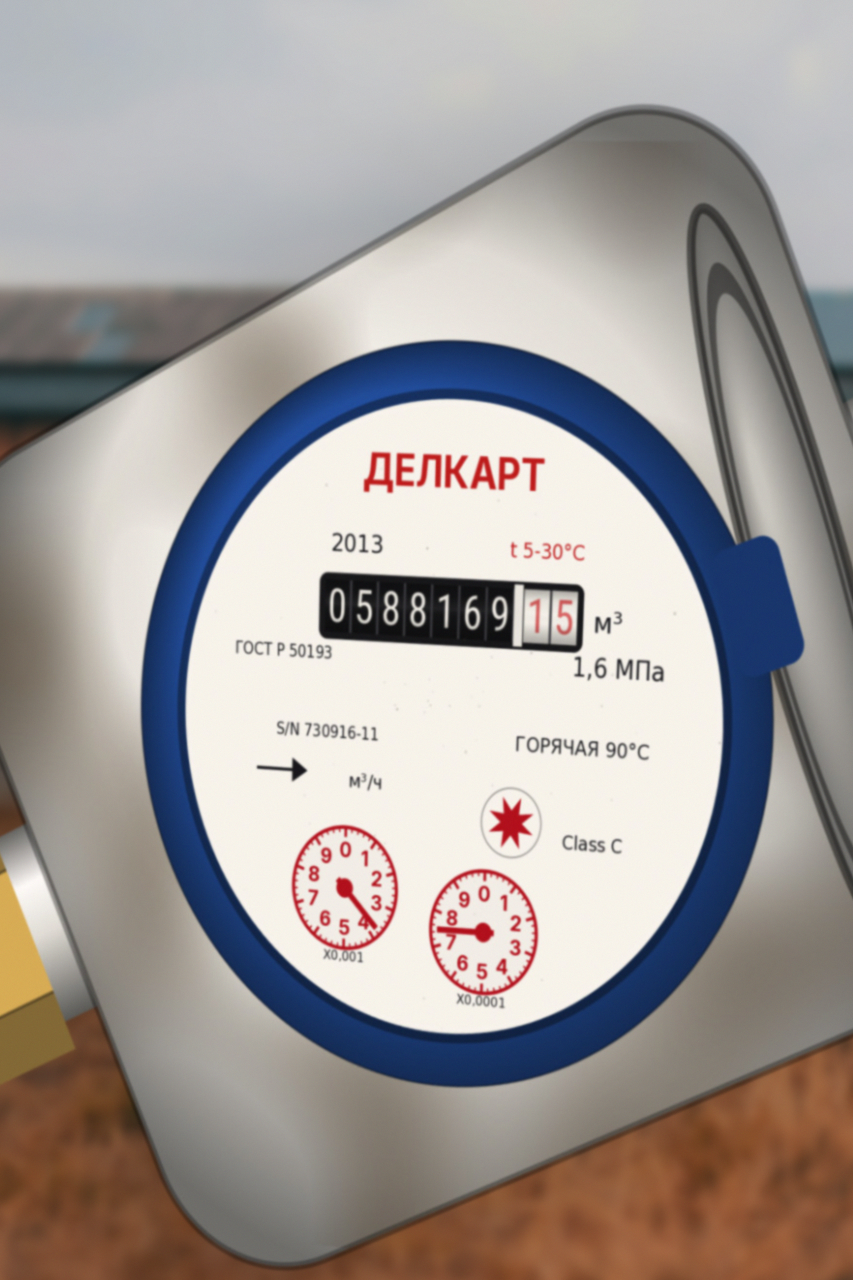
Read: 588169.1537 m³
